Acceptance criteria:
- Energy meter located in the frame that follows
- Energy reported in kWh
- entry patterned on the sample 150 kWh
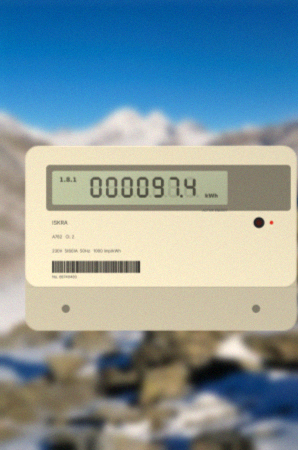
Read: 97.4 kWh
